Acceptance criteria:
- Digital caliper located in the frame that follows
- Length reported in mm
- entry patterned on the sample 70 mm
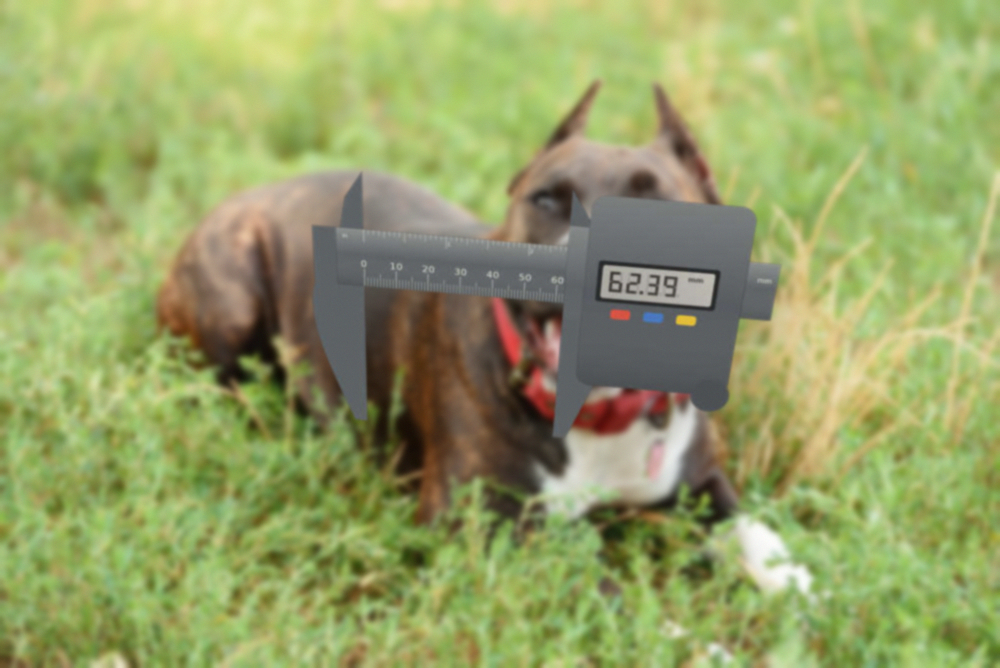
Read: 62.39 mm
